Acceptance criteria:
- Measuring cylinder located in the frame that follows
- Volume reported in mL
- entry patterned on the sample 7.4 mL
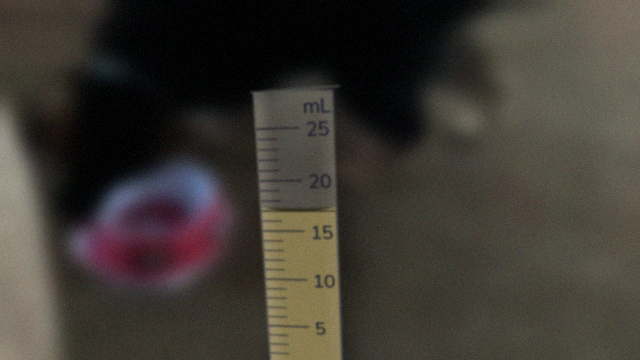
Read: 17 mL
